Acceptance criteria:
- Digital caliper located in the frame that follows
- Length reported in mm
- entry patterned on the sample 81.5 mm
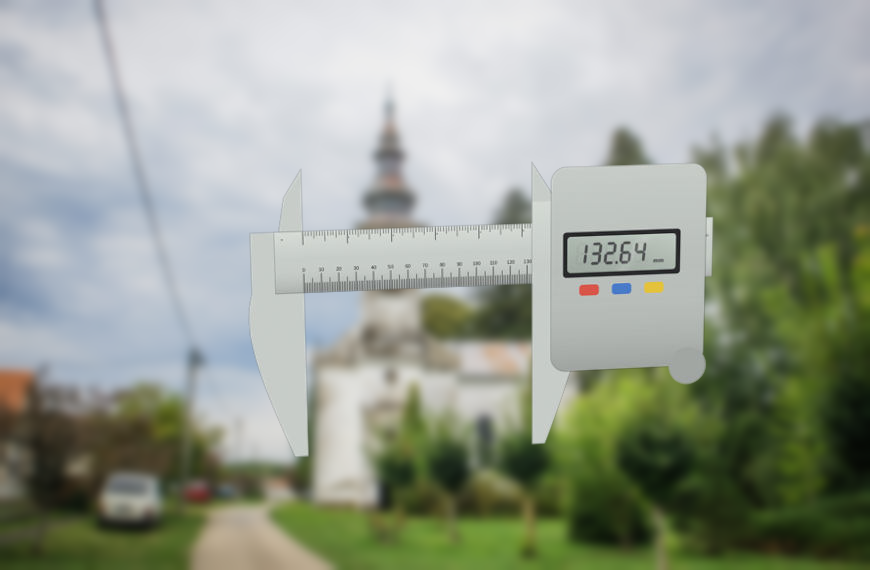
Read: 132.64 mm
